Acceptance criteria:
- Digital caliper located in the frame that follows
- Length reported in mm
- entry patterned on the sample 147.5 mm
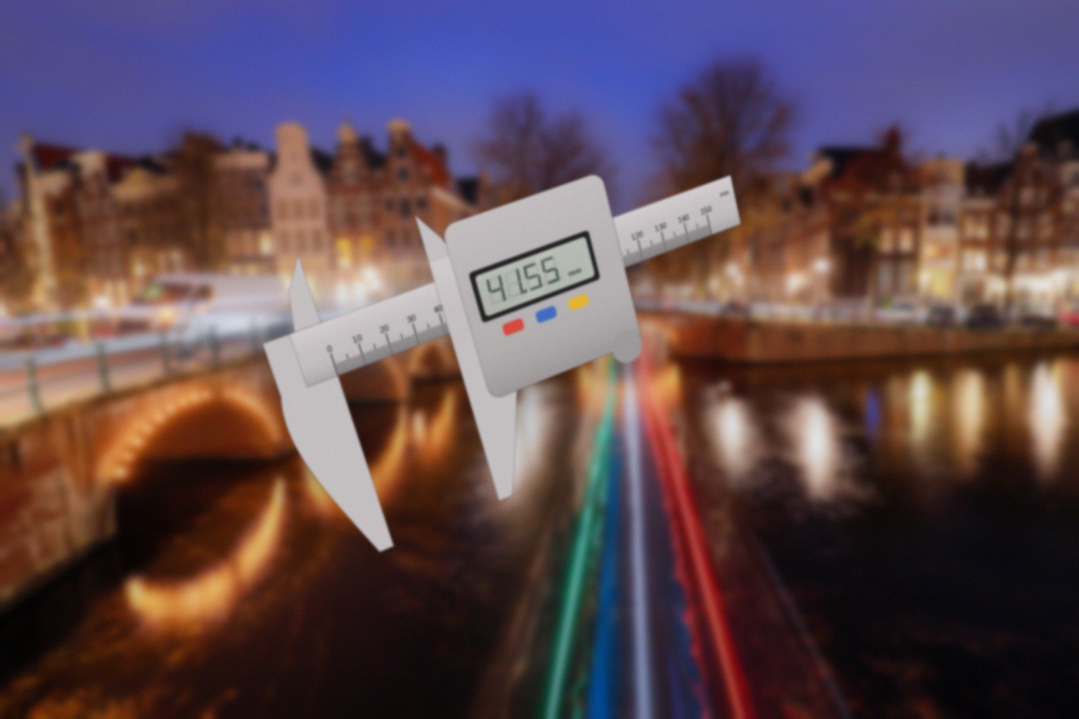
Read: 41.55 mm
